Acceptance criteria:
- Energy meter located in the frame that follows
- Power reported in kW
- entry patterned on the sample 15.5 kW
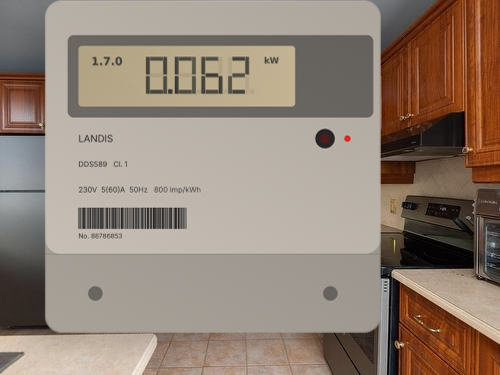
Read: 0.062 kW
